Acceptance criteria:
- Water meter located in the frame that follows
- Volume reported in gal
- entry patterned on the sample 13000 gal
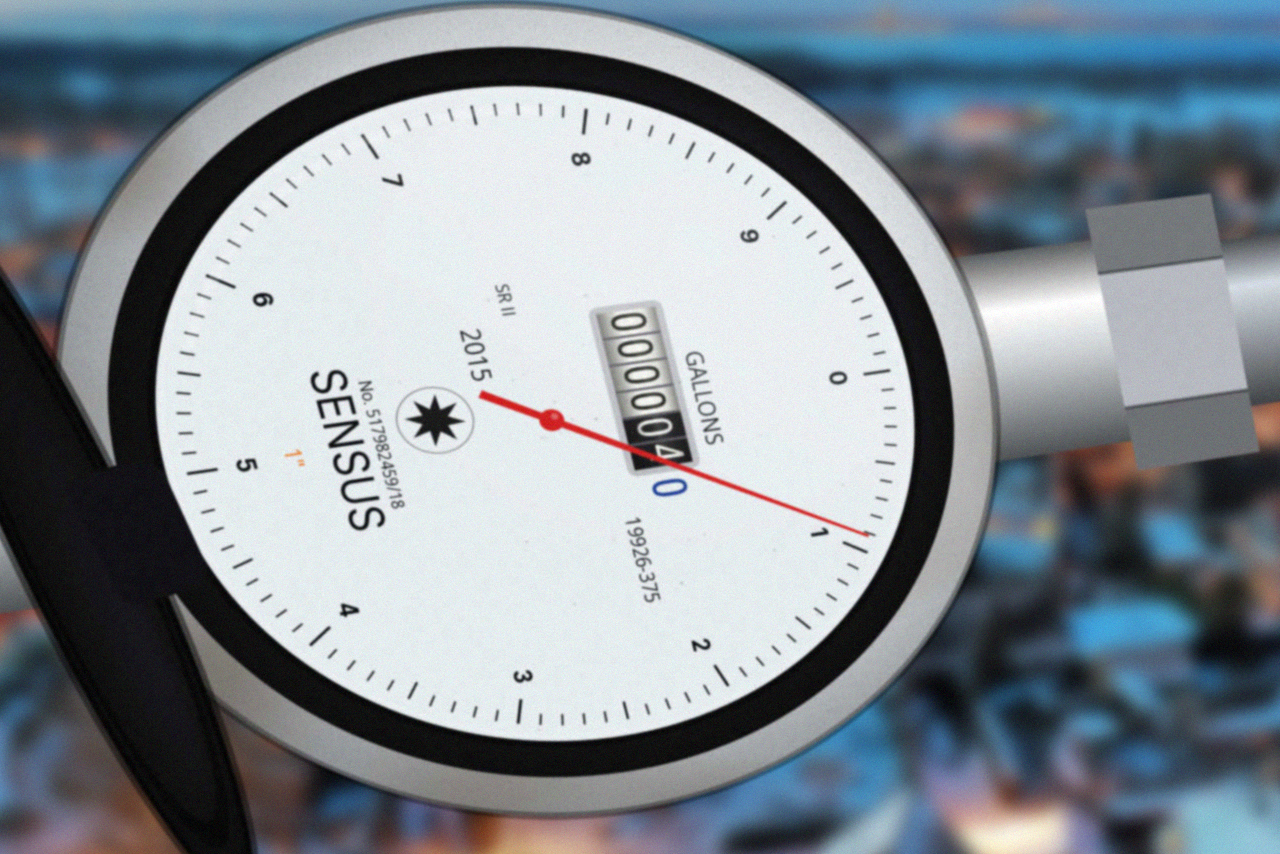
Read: 40.9 gal
